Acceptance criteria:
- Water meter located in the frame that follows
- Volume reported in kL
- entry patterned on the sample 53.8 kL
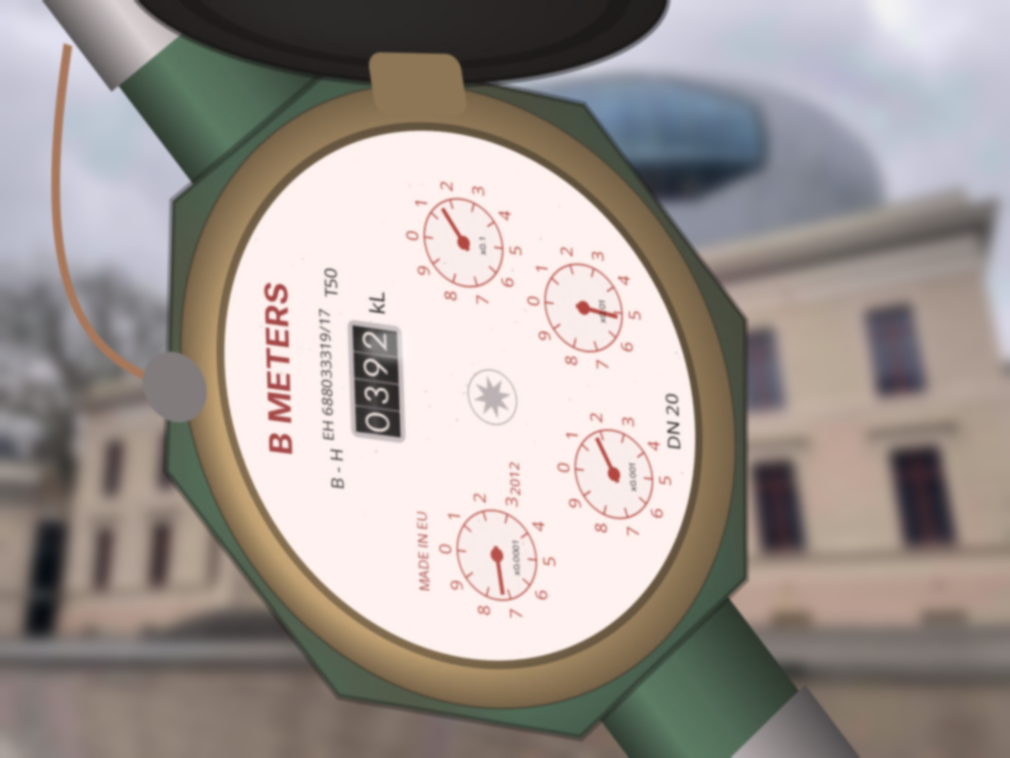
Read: 392.1517 kL
